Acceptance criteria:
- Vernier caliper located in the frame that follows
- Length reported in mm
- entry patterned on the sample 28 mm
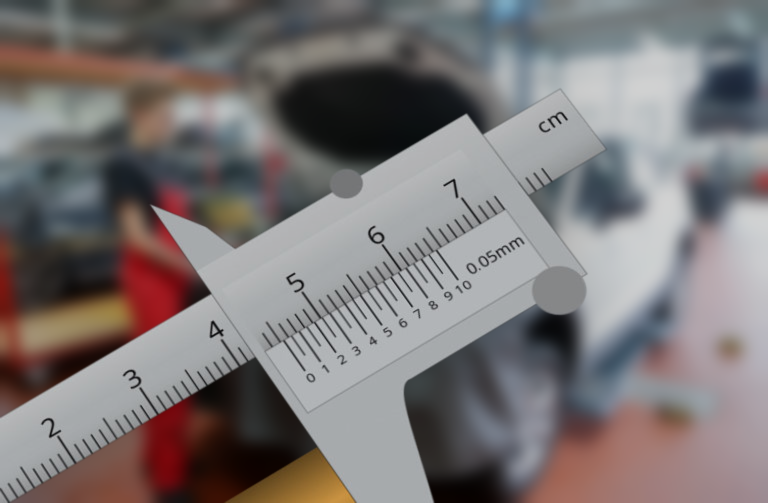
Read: 45.4 mm
